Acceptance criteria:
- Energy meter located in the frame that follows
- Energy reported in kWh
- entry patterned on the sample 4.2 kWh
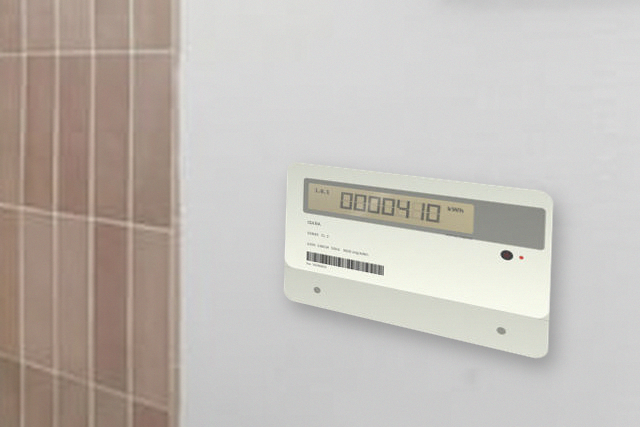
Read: 410 kWh
